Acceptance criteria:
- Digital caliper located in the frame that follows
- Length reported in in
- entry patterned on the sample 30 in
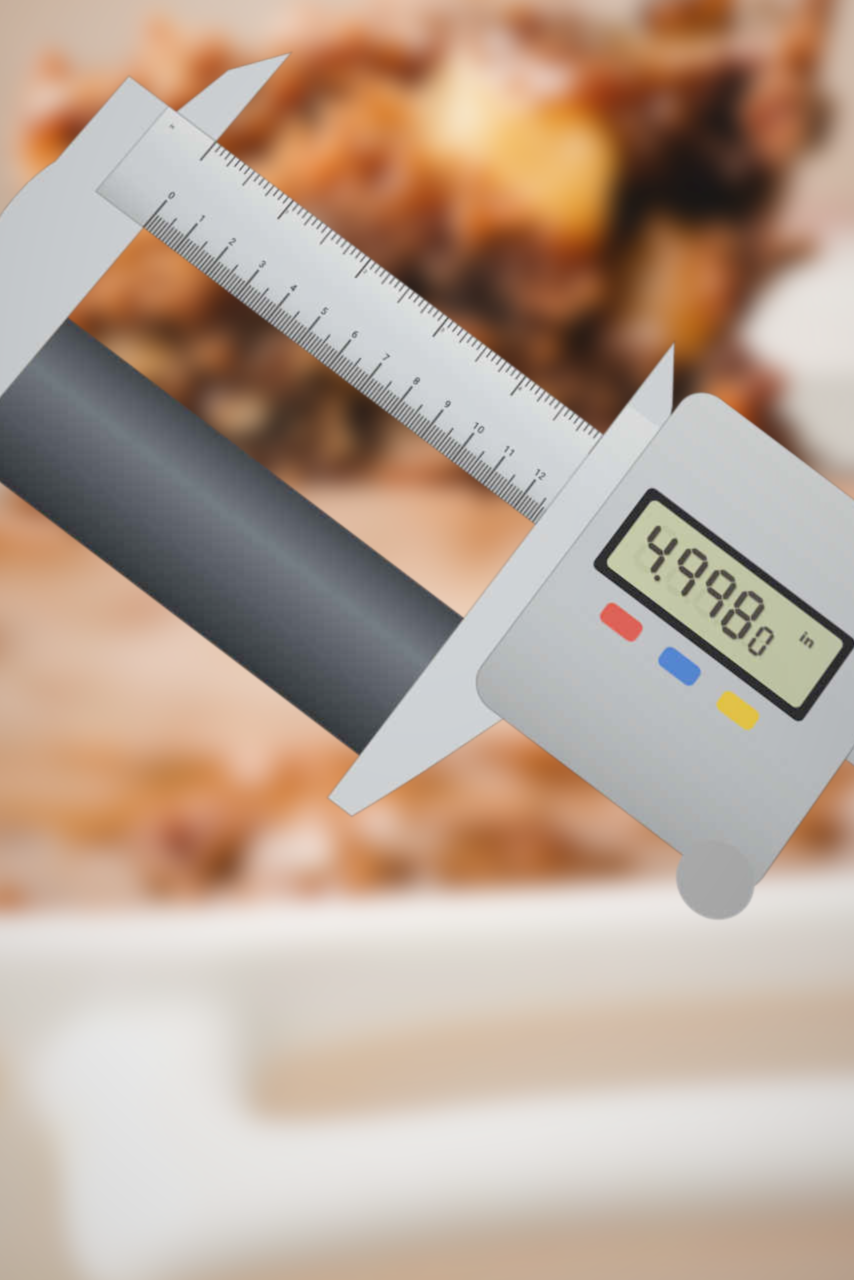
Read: 4.9980 in
